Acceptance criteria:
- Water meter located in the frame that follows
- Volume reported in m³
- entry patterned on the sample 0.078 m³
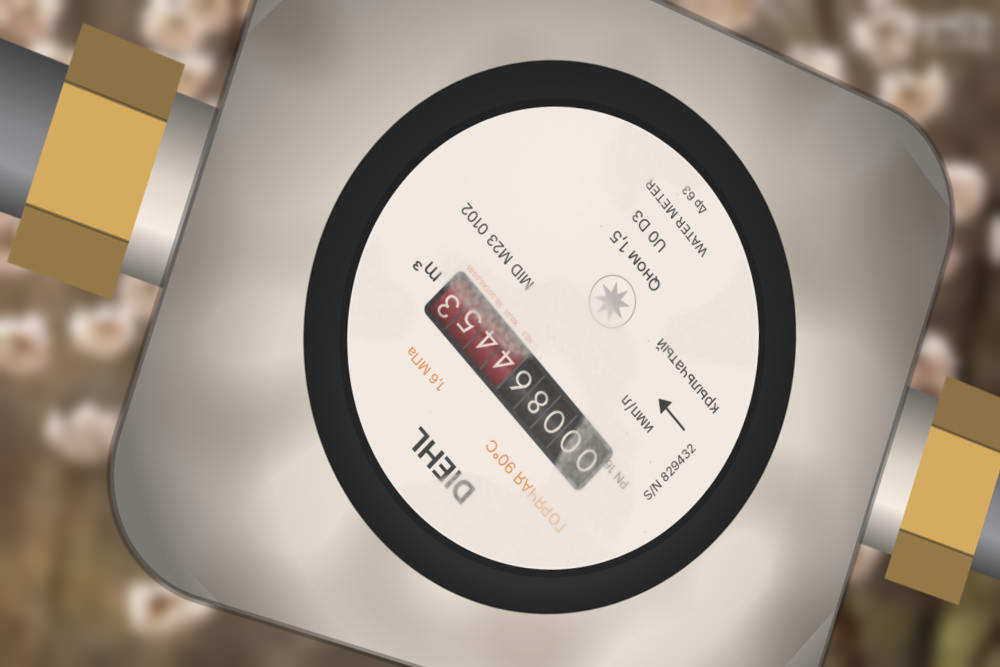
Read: 86.4453 m³
